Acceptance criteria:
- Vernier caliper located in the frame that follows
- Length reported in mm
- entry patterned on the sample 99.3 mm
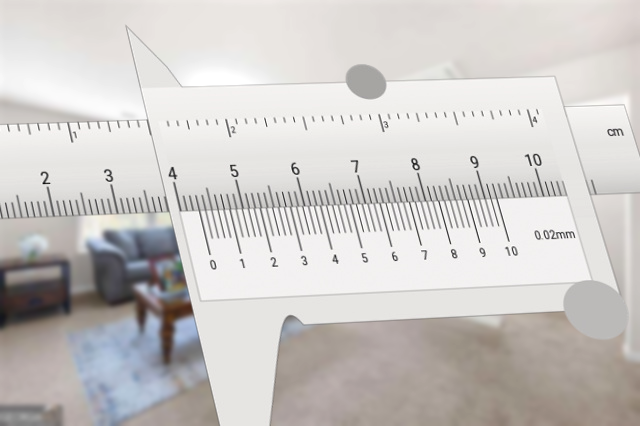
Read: 43.0 mm
